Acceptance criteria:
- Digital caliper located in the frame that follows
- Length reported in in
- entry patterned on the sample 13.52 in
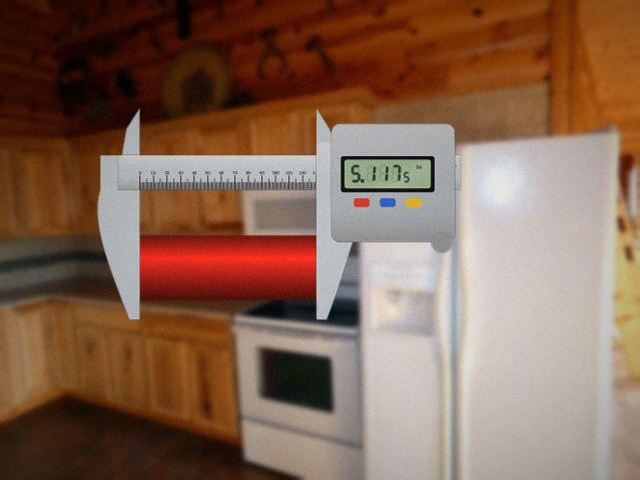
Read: 5.1175 in
